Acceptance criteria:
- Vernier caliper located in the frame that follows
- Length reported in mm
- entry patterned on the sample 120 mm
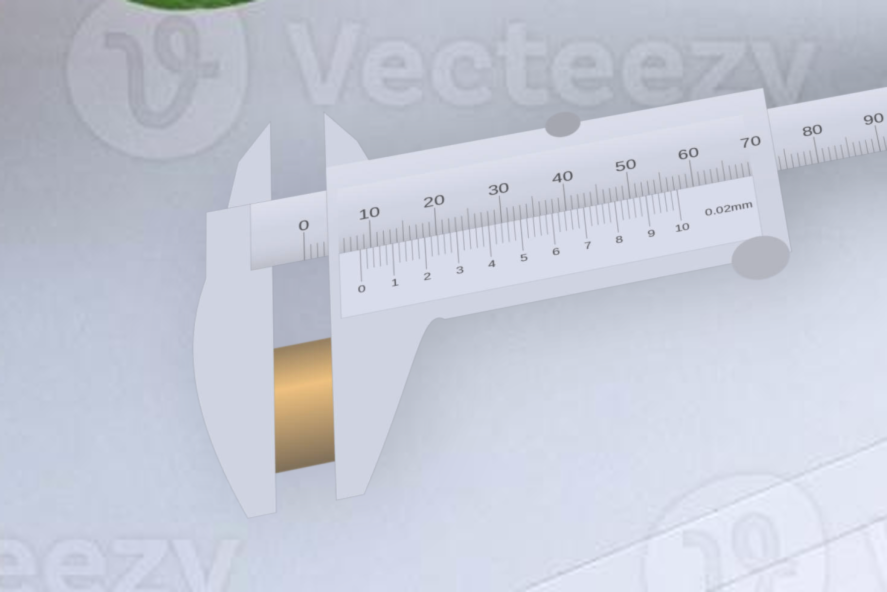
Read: 8.4 mm
